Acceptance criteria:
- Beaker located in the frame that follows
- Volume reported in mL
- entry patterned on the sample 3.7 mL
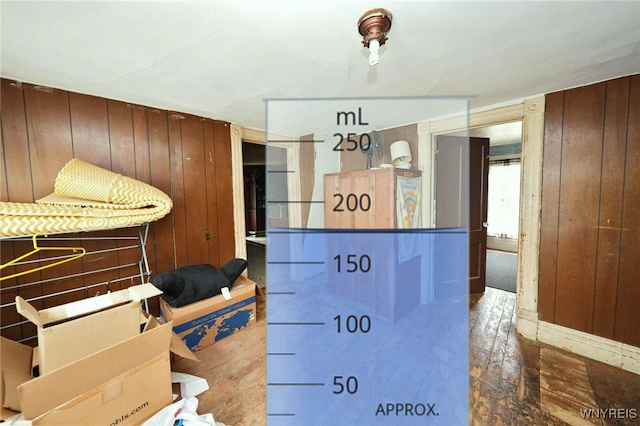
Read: 175 mL
